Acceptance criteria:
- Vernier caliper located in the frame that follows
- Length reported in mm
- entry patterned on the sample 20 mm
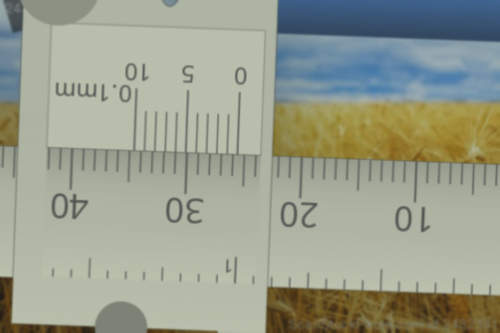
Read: 25.6 mm
